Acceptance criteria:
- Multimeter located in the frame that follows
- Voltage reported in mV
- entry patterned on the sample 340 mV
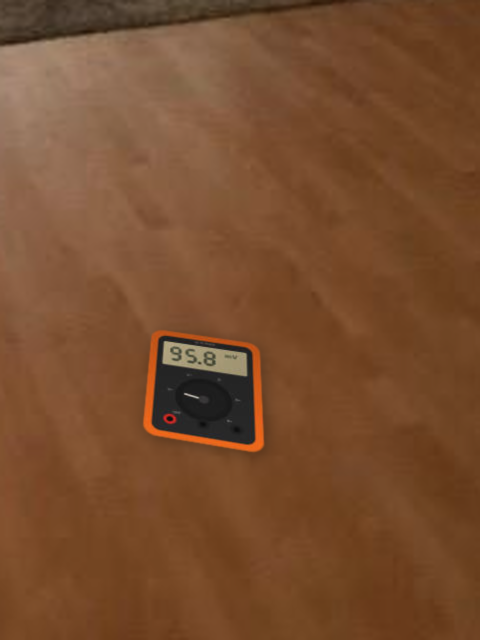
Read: 95.8 mV
